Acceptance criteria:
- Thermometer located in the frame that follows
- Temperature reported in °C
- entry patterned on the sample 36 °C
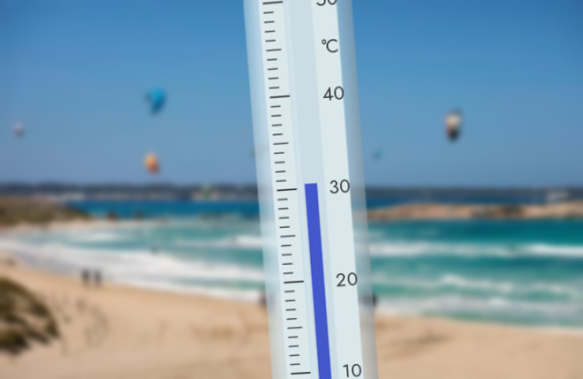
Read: 30.5 °C
